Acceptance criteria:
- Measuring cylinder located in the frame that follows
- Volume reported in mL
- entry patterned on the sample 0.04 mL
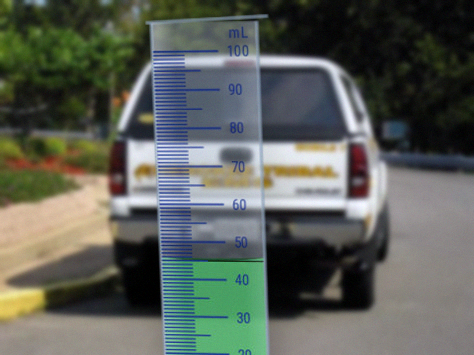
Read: 45 mL
